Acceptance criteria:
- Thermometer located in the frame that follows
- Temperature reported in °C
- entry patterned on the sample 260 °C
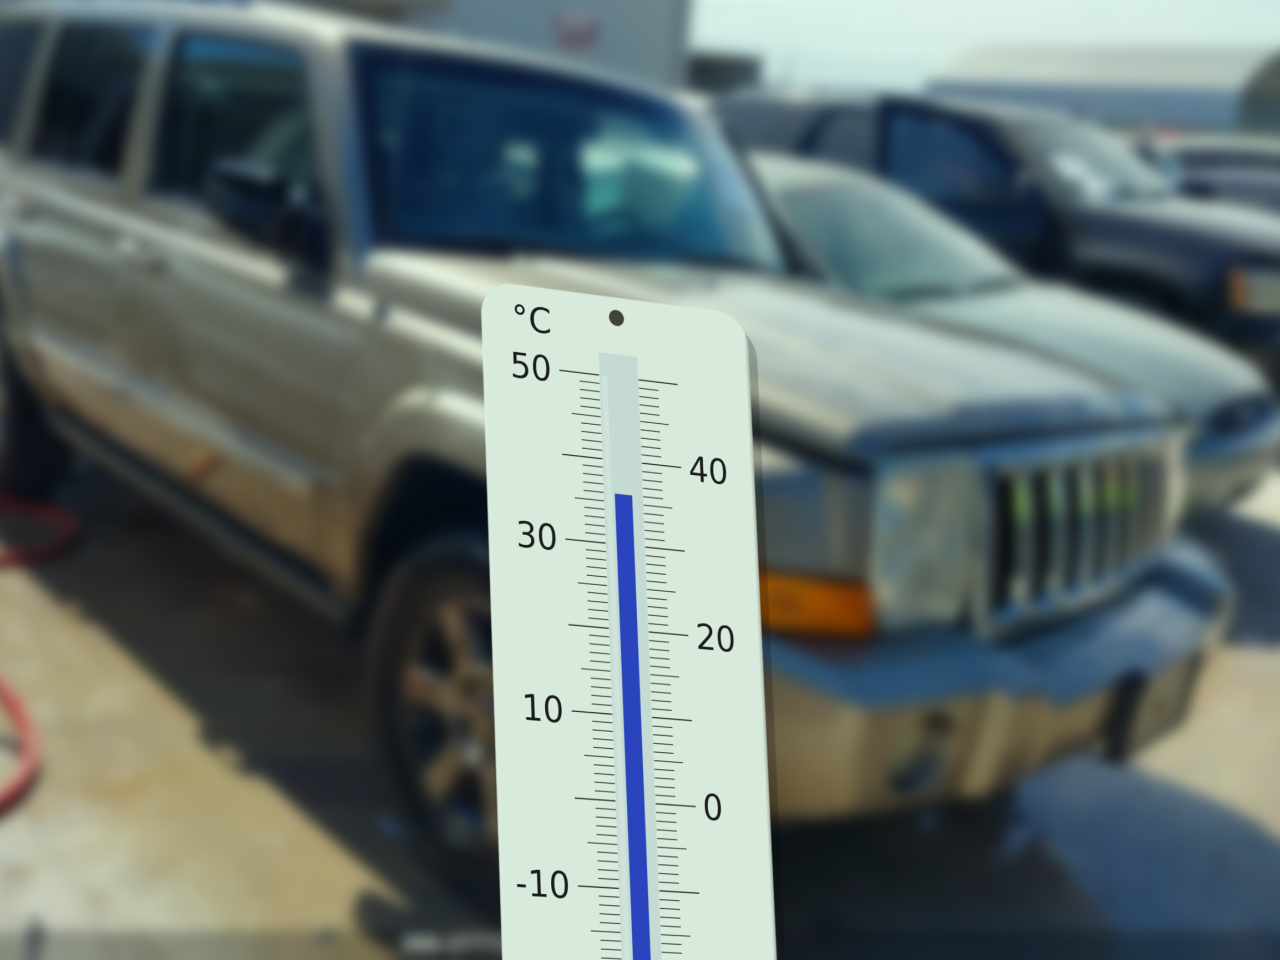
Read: 36 °C
